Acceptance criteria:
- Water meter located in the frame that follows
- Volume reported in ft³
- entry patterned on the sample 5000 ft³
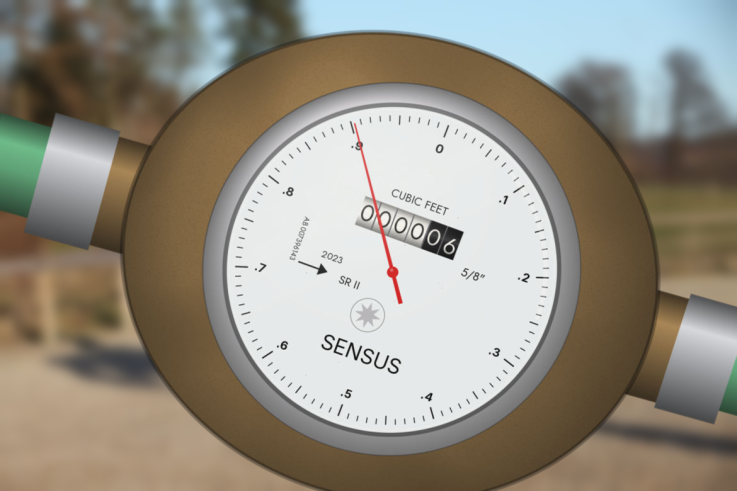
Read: 5.90 ft³
